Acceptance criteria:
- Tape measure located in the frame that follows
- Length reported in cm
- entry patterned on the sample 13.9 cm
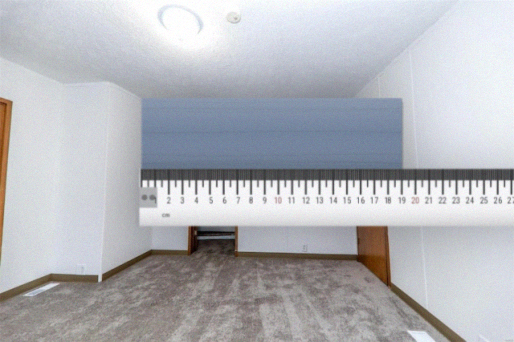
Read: 19 cm
